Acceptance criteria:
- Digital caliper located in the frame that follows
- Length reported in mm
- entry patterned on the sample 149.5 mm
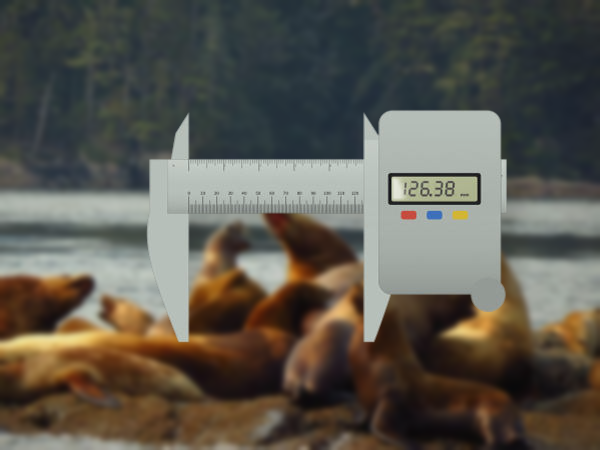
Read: 126.38 mm
